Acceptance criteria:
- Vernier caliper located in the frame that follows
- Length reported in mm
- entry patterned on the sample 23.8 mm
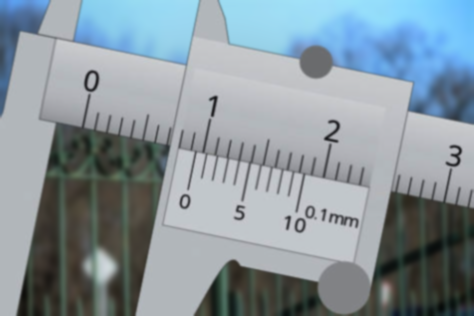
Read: 9.4 mm
